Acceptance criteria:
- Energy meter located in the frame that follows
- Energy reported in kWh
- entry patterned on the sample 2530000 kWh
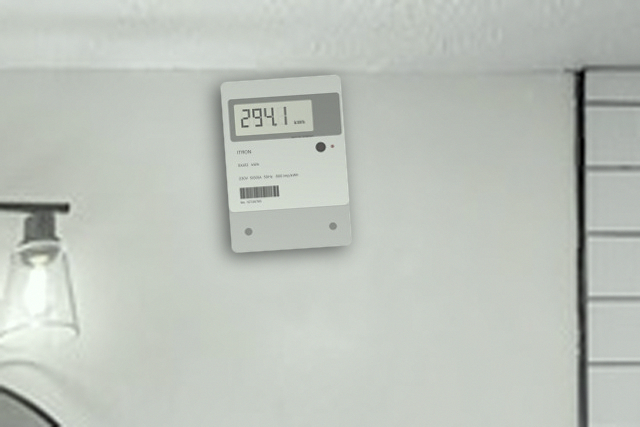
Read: 294.1 kWh
